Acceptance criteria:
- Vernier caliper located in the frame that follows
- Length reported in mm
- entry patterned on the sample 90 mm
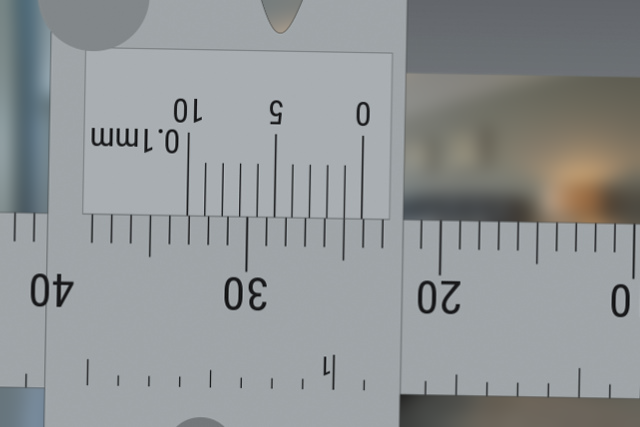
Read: 24.1 mm
